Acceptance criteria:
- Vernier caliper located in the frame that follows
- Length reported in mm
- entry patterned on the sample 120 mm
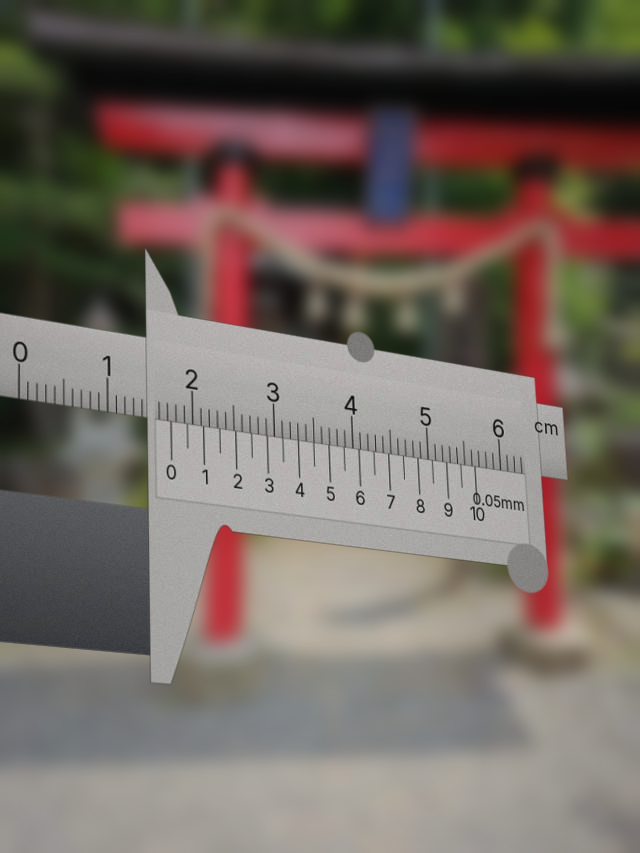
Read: 17.4 mm
